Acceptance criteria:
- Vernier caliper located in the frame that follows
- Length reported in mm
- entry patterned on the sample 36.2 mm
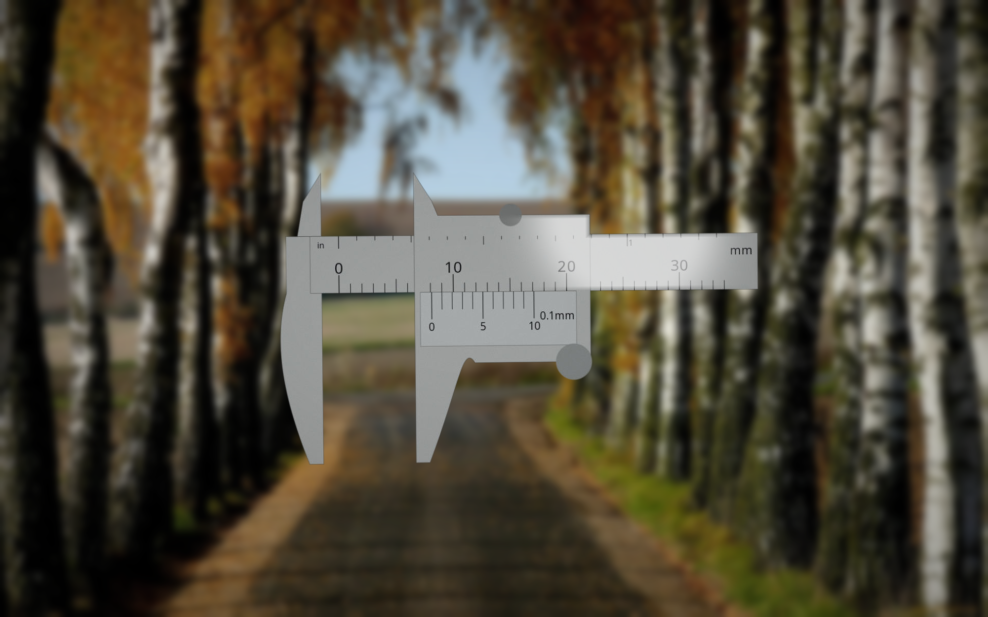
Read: 8.1 mm
